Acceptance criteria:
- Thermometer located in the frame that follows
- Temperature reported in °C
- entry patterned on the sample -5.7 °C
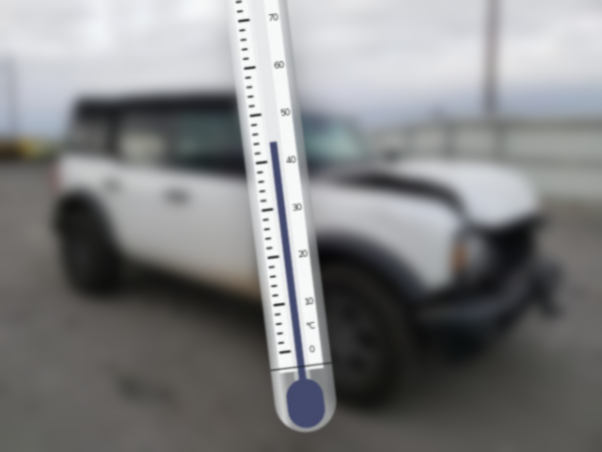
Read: 44 °C
